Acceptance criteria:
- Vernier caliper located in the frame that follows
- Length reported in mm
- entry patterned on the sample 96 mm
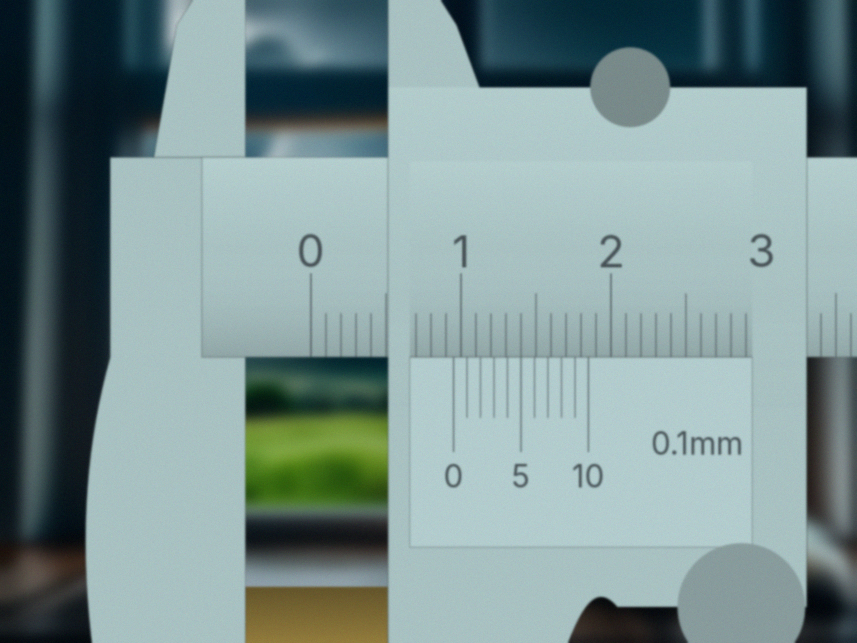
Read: 9.5 mm
